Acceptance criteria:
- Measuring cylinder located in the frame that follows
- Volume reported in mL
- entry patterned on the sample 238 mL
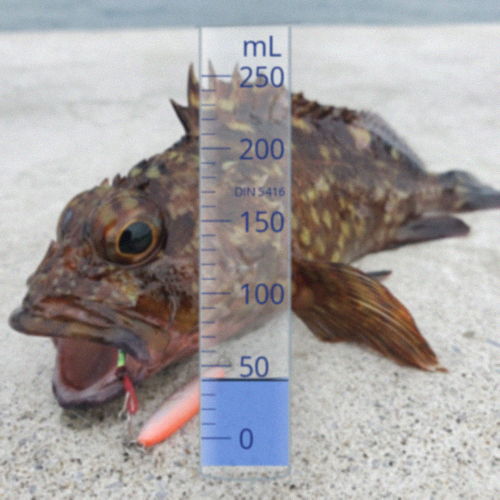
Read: 40 mL
